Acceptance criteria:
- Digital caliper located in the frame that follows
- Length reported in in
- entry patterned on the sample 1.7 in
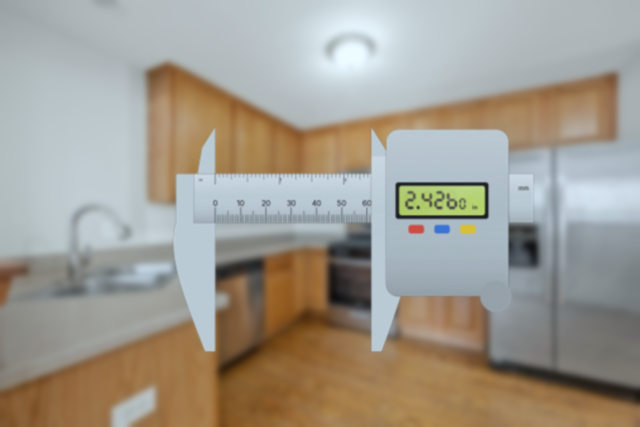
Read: 2.4260 in
